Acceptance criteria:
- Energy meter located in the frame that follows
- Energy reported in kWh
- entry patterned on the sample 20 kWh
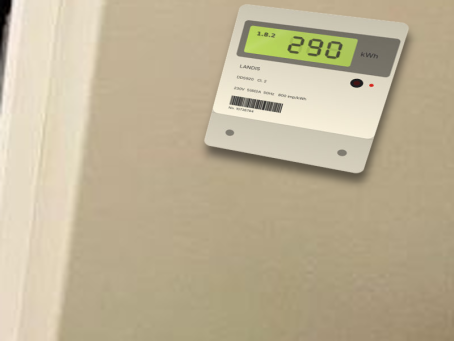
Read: 290 kWh
